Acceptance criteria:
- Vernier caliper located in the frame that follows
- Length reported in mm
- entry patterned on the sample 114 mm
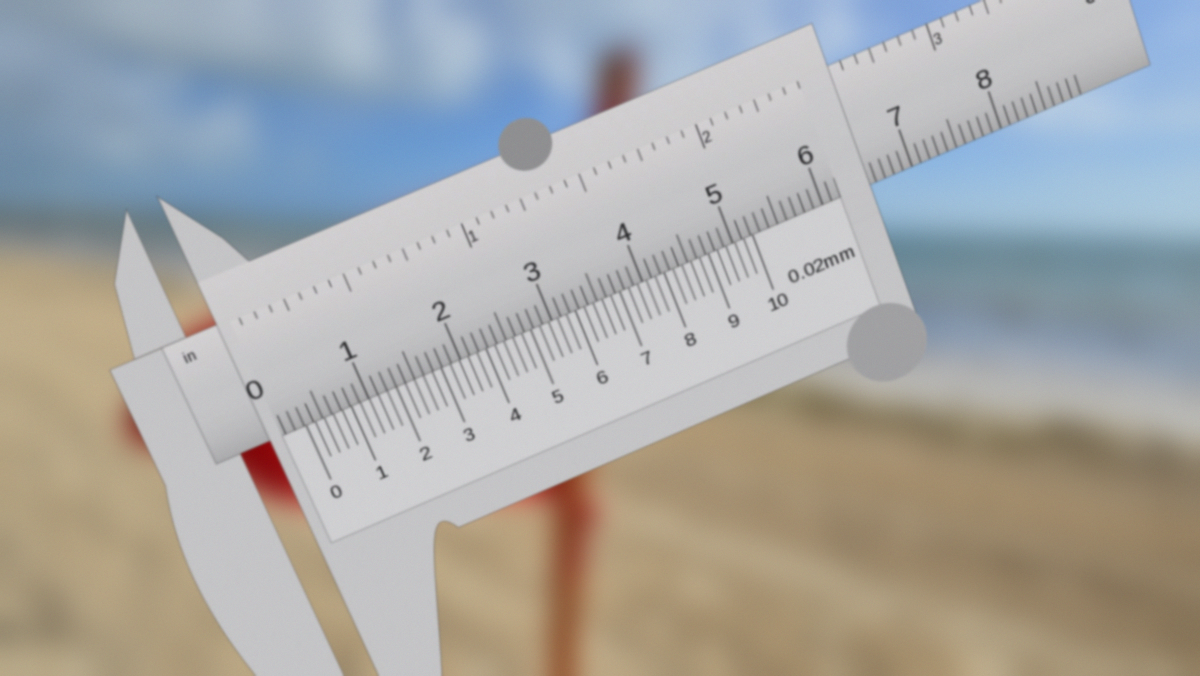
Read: 3.2 mm
